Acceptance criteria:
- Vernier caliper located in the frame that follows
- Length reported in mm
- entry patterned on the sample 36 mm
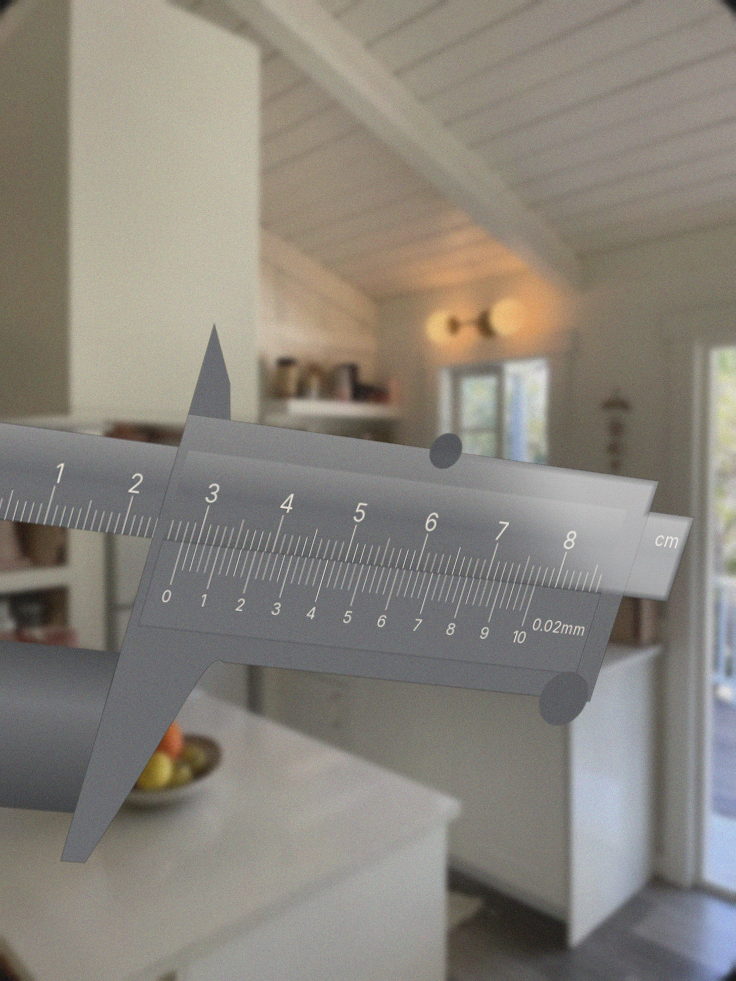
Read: 28.0 mm
